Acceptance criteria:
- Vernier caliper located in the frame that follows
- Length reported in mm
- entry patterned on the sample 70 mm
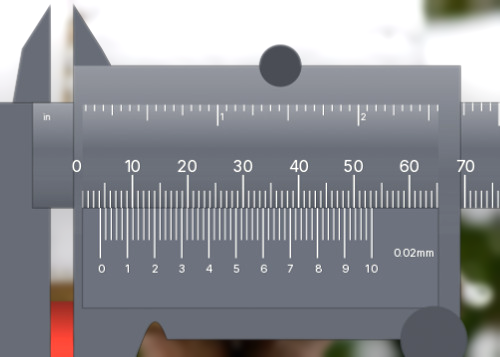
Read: 4.2 mm
